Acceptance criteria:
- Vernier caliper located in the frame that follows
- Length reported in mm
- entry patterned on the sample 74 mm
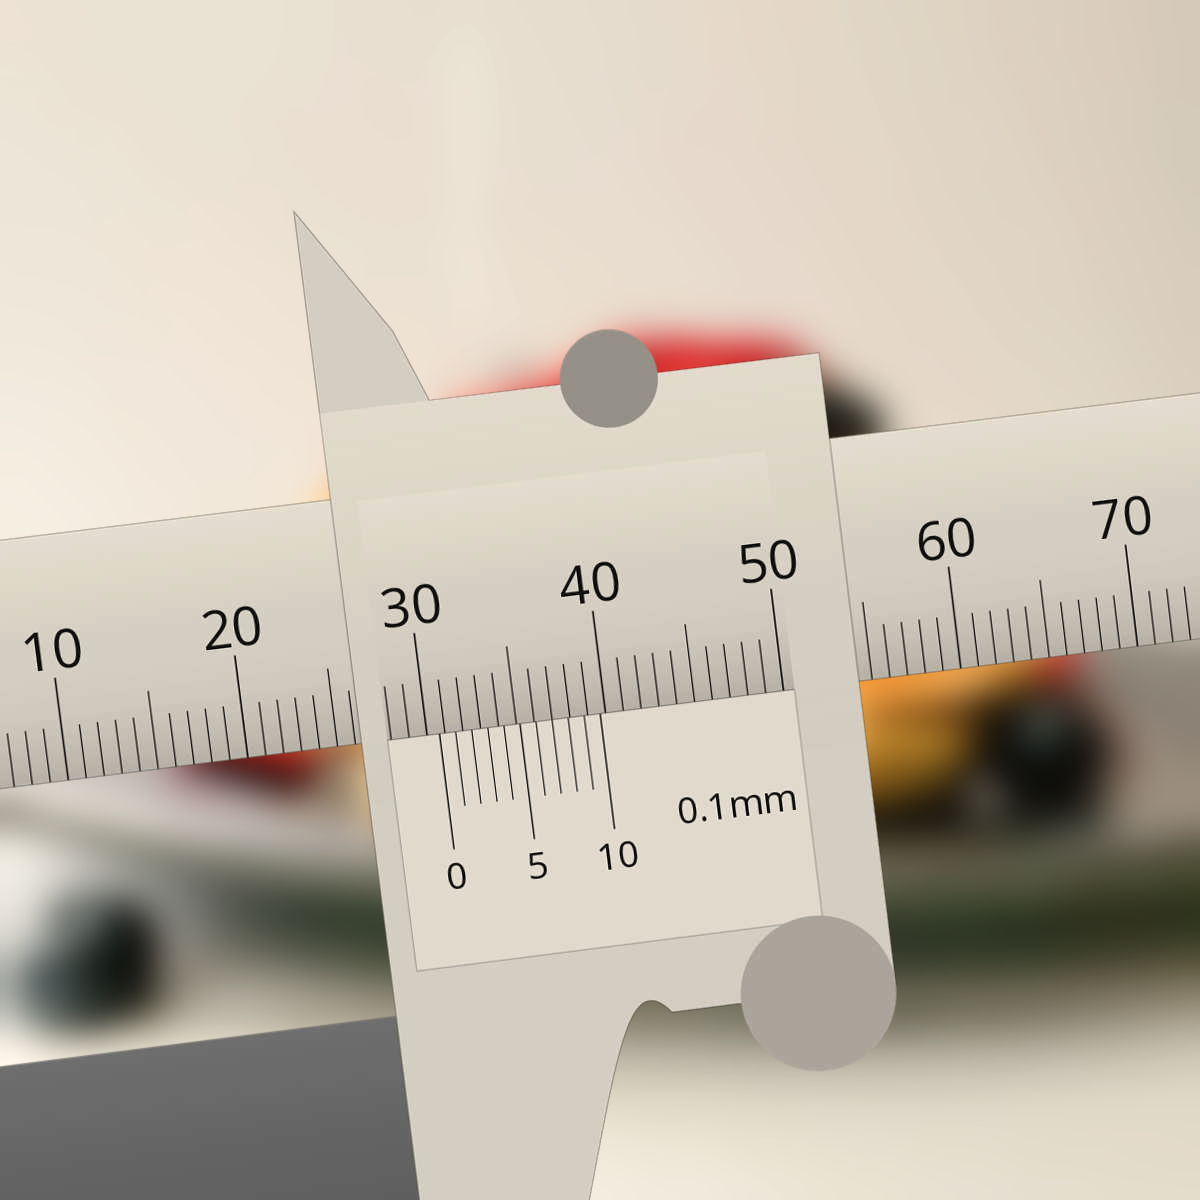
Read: 30.7 mm
